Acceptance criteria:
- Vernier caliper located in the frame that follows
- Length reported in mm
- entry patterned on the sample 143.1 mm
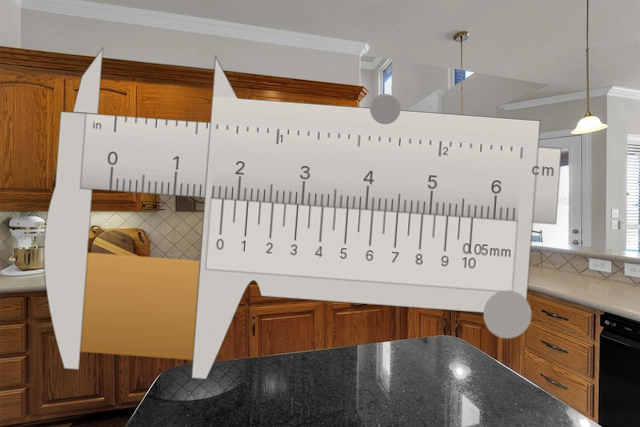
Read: 17.6 mm
